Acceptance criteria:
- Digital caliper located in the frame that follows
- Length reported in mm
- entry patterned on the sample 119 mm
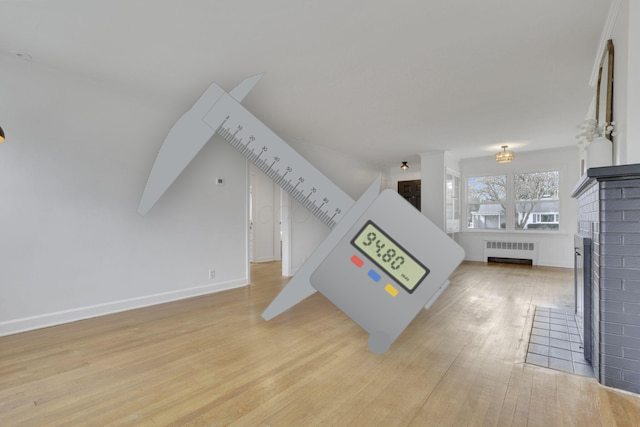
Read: 94.80 mm
